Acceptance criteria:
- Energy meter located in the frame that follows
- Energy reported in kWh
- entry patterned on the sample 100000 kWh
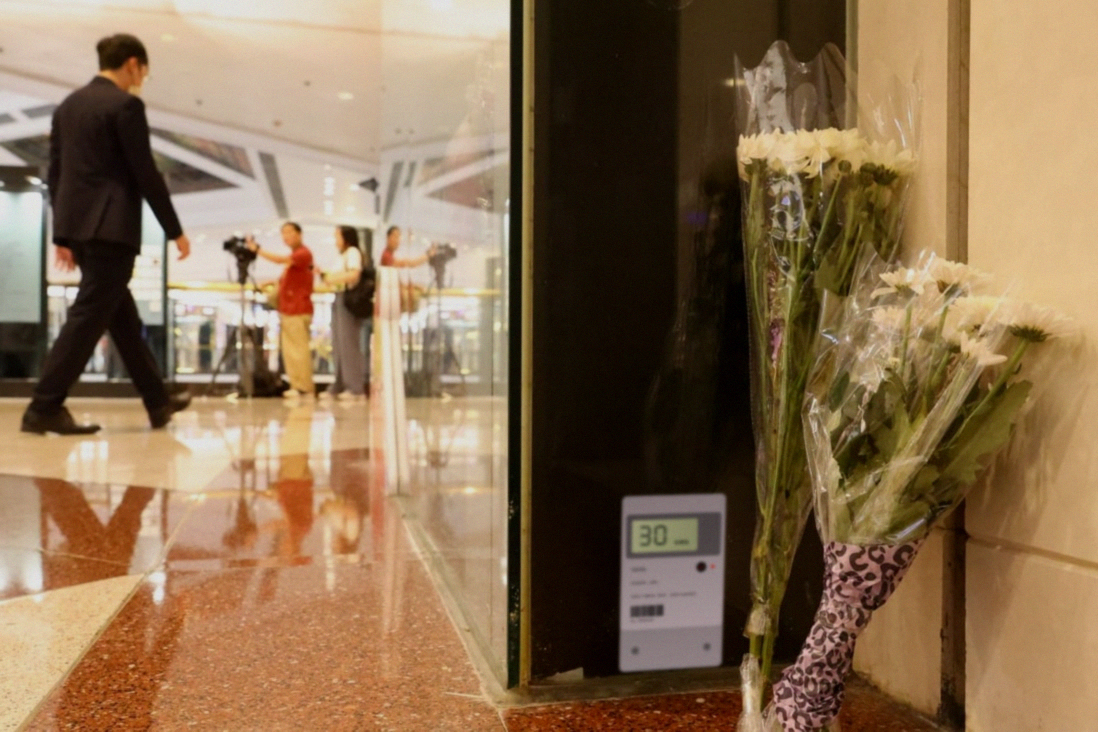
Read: 30 kWh
